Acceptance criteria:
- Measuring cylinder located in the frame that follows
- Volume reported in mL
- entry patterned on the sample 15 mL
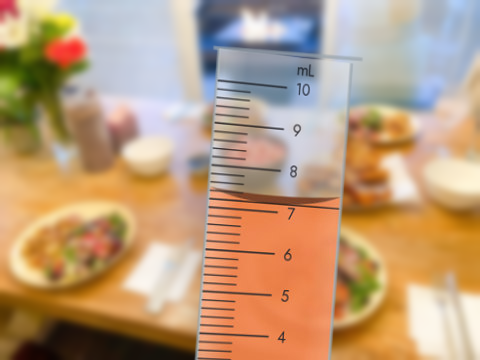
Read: 7.2 mL
